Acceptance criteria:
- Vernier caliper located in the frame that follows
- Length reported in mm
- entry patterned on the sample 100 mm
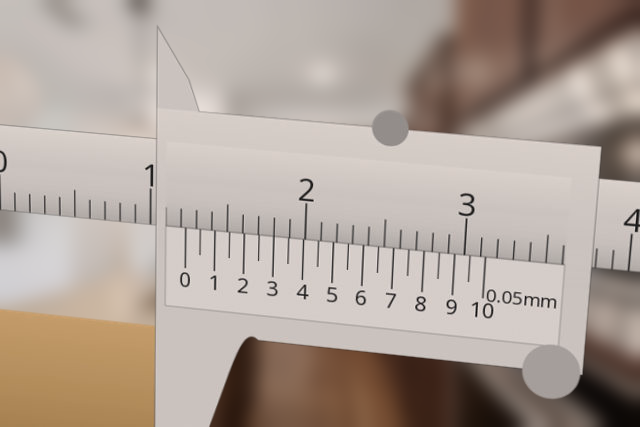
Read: 12.3 mm
